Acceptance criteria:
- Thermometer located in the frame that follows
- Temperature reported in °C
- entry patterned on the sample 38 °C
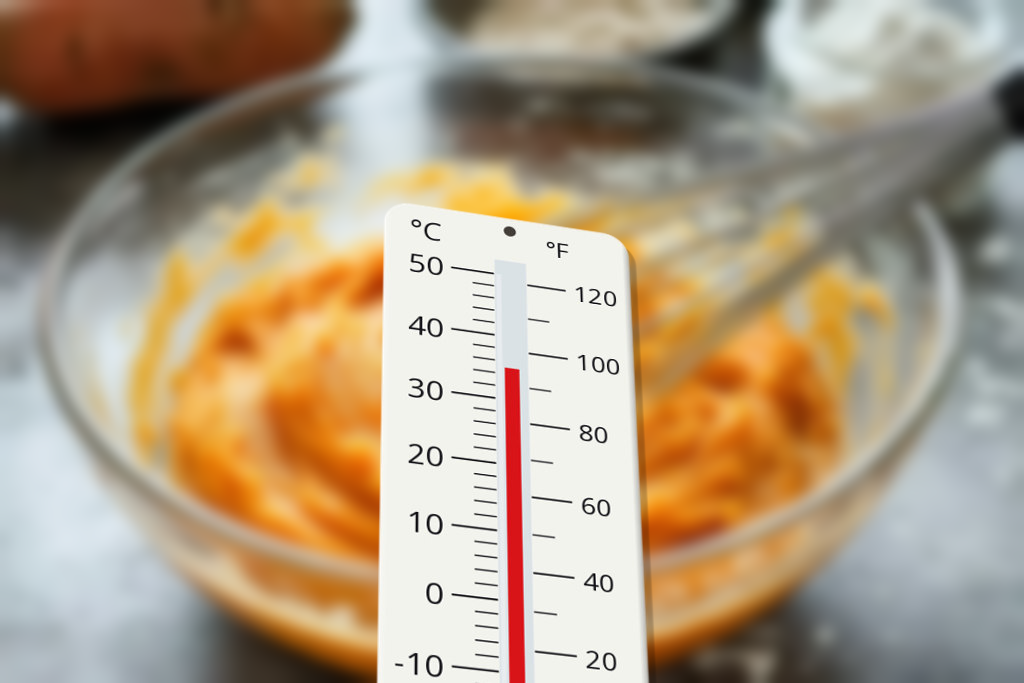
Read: 35 °C
